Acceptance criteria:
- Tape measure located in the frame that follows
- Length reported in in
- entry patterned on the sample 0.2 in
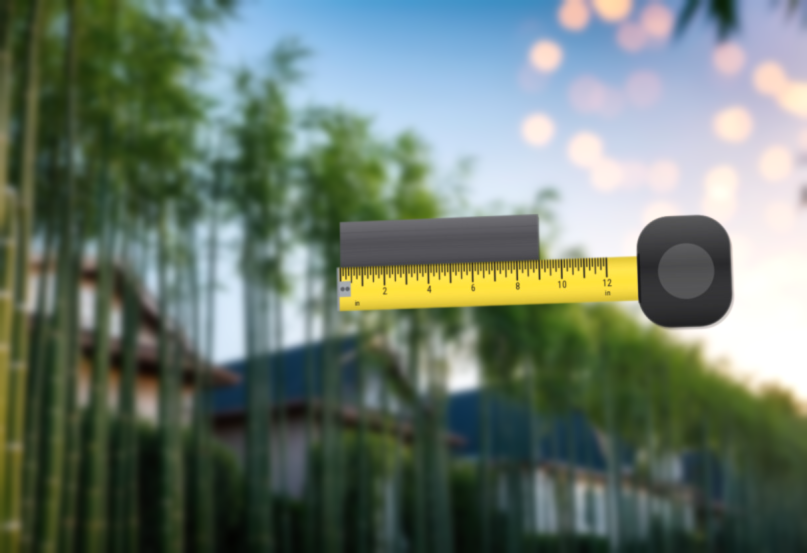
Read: 9 in
